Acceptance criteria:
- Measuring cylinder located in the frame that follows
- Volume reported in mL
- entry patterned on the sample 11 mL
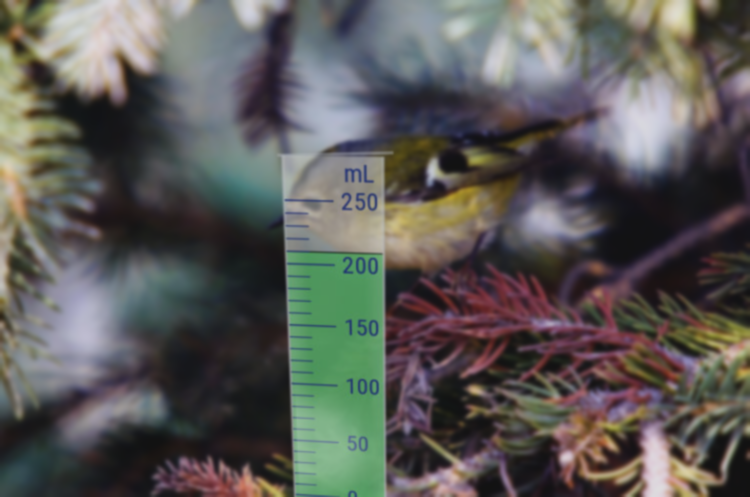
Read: 210 mL
